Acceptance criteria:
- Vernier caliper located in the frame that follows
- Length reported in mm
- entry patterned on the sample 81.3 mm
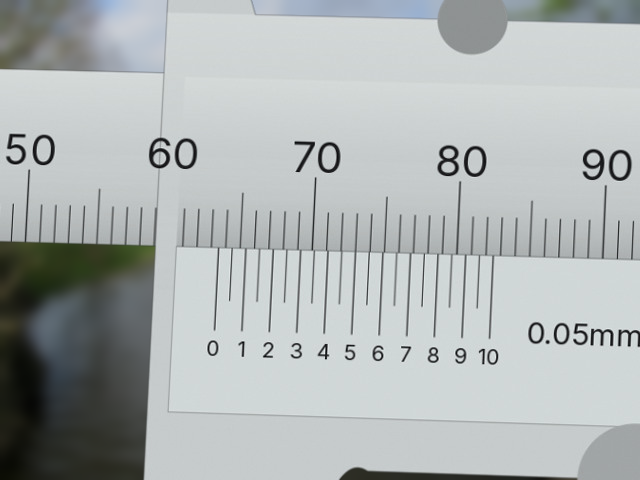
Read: 63.5 mm
